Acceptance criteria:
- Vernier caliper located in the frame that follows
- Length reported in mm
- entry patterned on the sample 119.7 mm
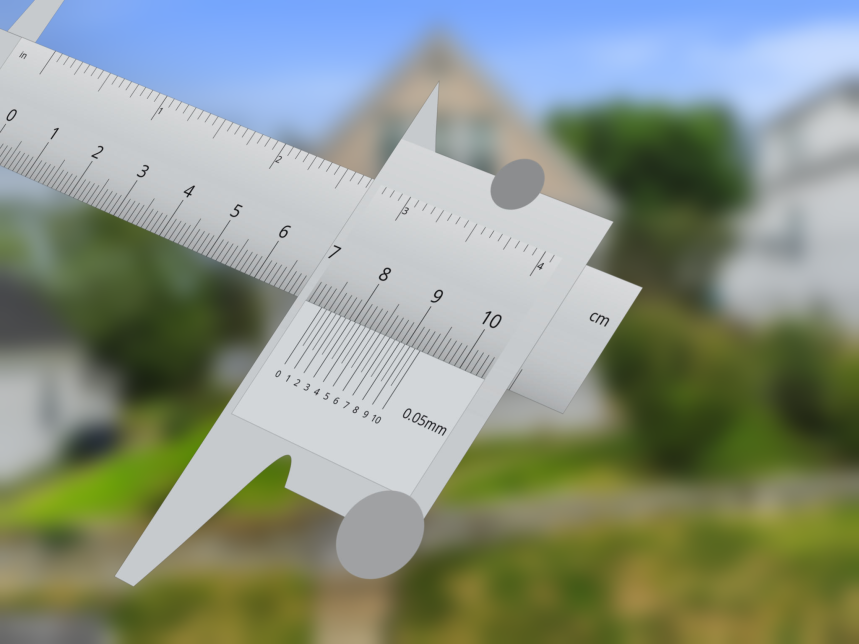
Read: 73.6 mm
